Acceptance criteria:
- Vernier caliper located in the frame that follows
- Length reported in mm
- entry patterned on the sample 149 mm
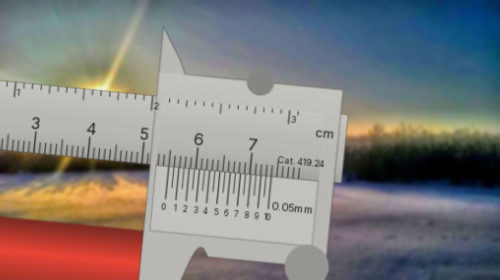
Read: 55.0 mm
